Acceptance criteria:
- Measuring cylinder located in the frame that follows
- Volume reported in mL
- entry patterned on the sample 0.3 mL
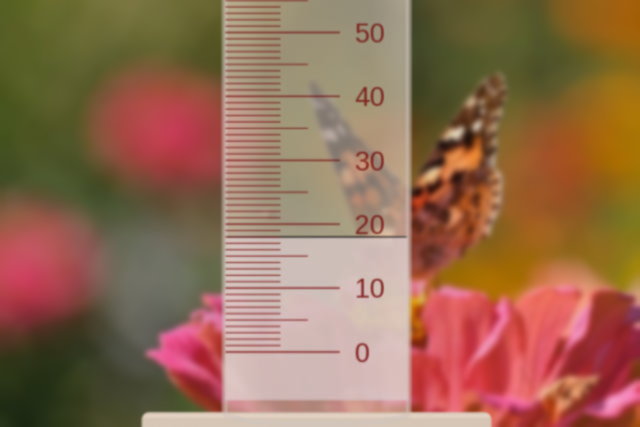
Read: 18 mL
